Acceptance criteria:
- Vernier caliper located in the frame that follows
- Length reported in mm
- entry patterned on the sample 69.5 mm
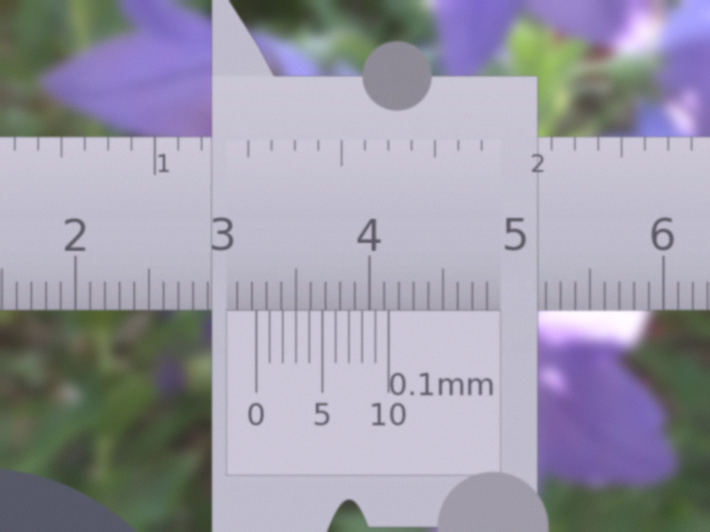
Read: 32.3 mm
